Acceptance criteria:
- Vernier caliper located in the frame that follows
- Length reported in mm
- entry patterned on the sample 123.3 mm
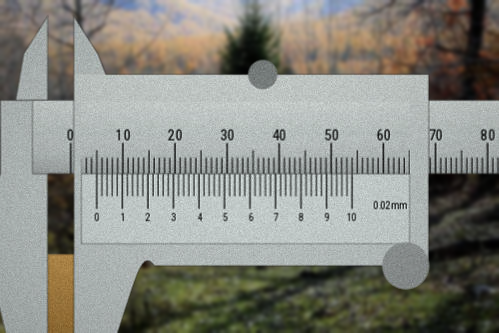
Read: 5.0 mm
